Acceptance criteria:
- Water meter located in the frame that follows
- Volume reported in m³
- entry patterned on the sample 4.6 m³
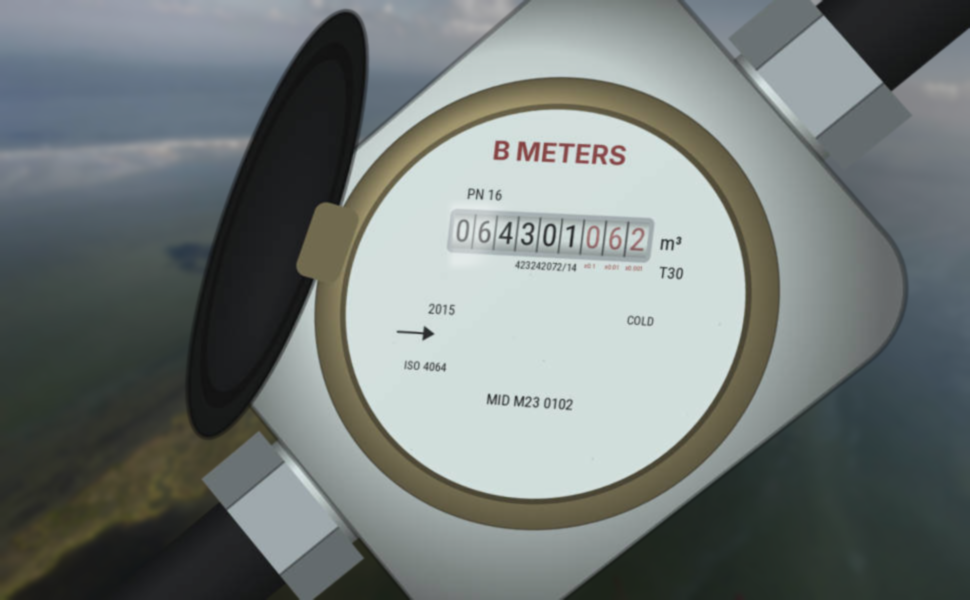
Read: 64301.062 m³
